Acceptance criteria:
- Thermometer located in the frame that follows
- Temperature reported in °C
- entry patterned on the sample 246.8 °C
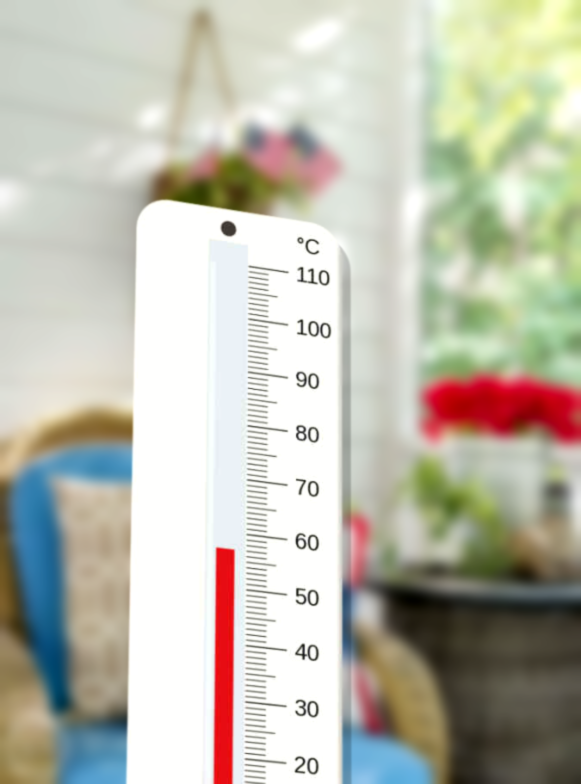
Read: 57 °C
